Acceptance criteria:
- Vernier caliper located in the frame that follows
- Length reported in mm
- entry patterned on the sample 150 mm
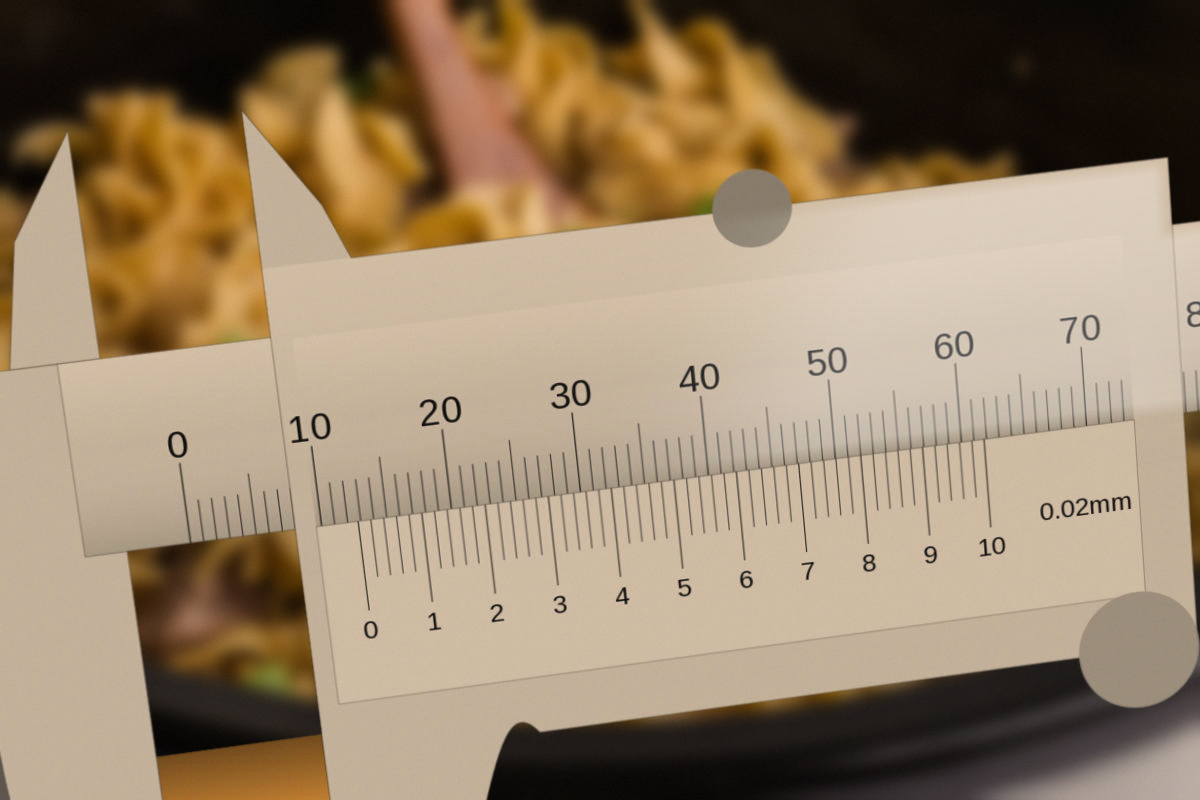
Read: 12.8 mm
